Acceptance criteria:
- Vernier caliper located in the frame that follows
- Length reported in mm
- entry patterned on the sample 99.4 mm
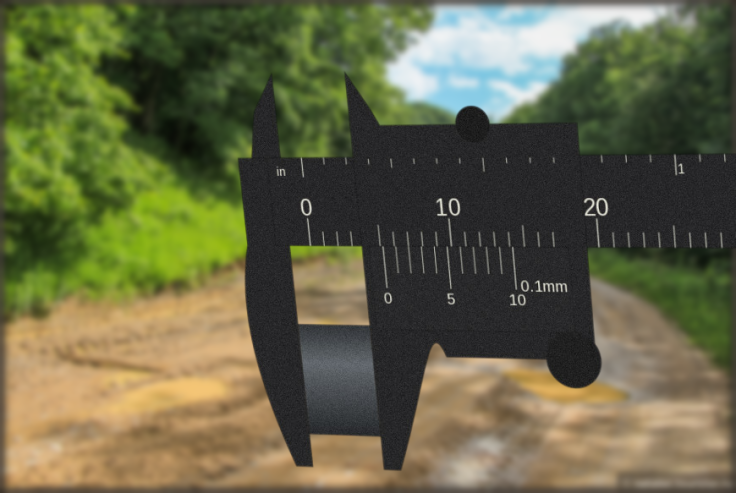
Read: 5.2 mm
